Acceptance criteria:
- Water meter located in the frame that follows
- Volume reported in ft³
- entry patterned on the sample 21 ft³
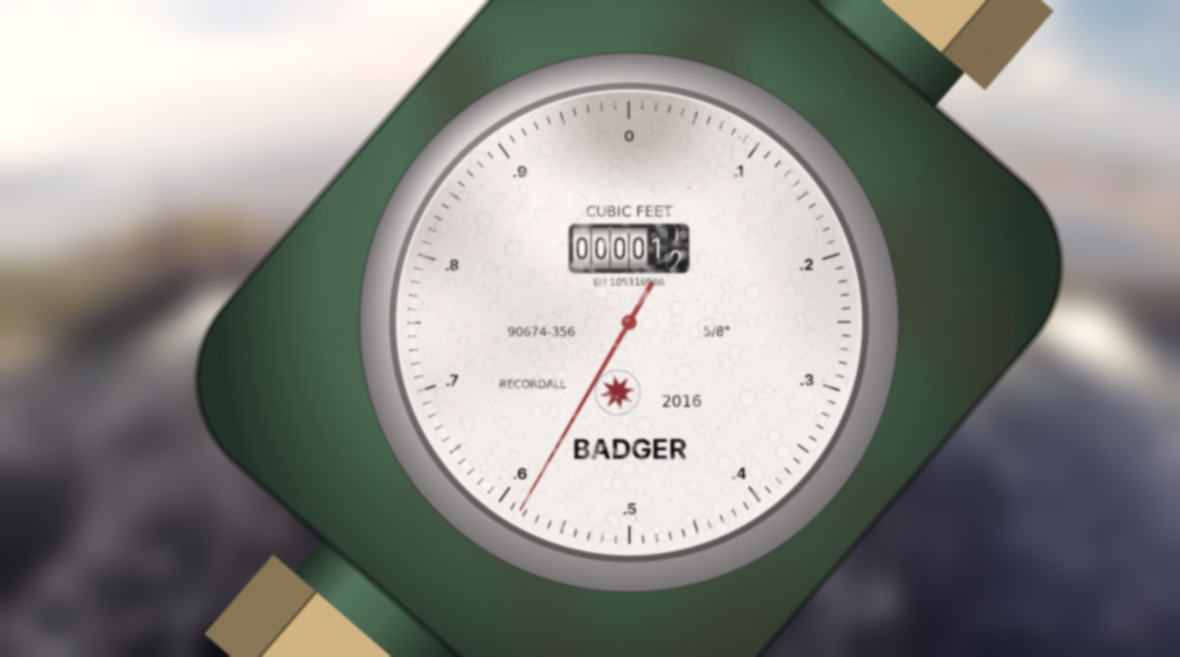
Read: 11.58 ft³
